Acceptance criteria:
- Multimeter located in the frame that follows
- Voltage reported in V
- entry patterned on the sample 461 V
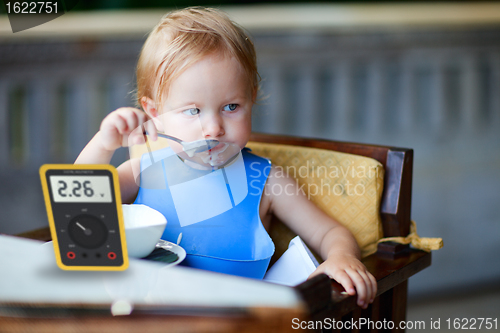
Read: 2.26 V
